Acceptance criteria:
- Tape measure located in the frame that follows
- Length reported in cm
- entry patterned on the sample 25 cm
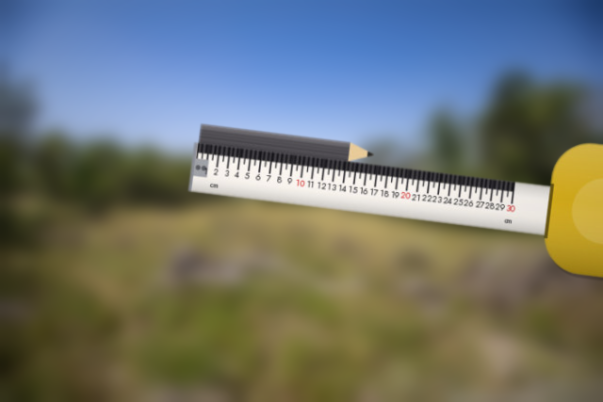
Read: 16.5 cm
